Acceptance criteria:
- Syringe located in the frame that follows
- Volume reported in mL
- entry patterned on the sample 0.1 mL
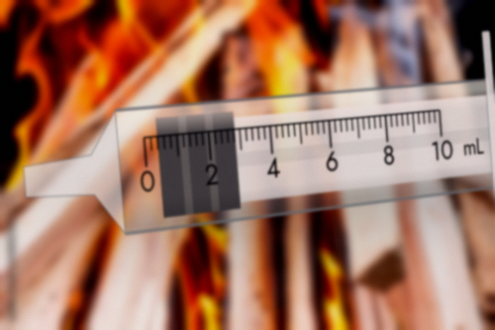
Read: 0.4 mL
